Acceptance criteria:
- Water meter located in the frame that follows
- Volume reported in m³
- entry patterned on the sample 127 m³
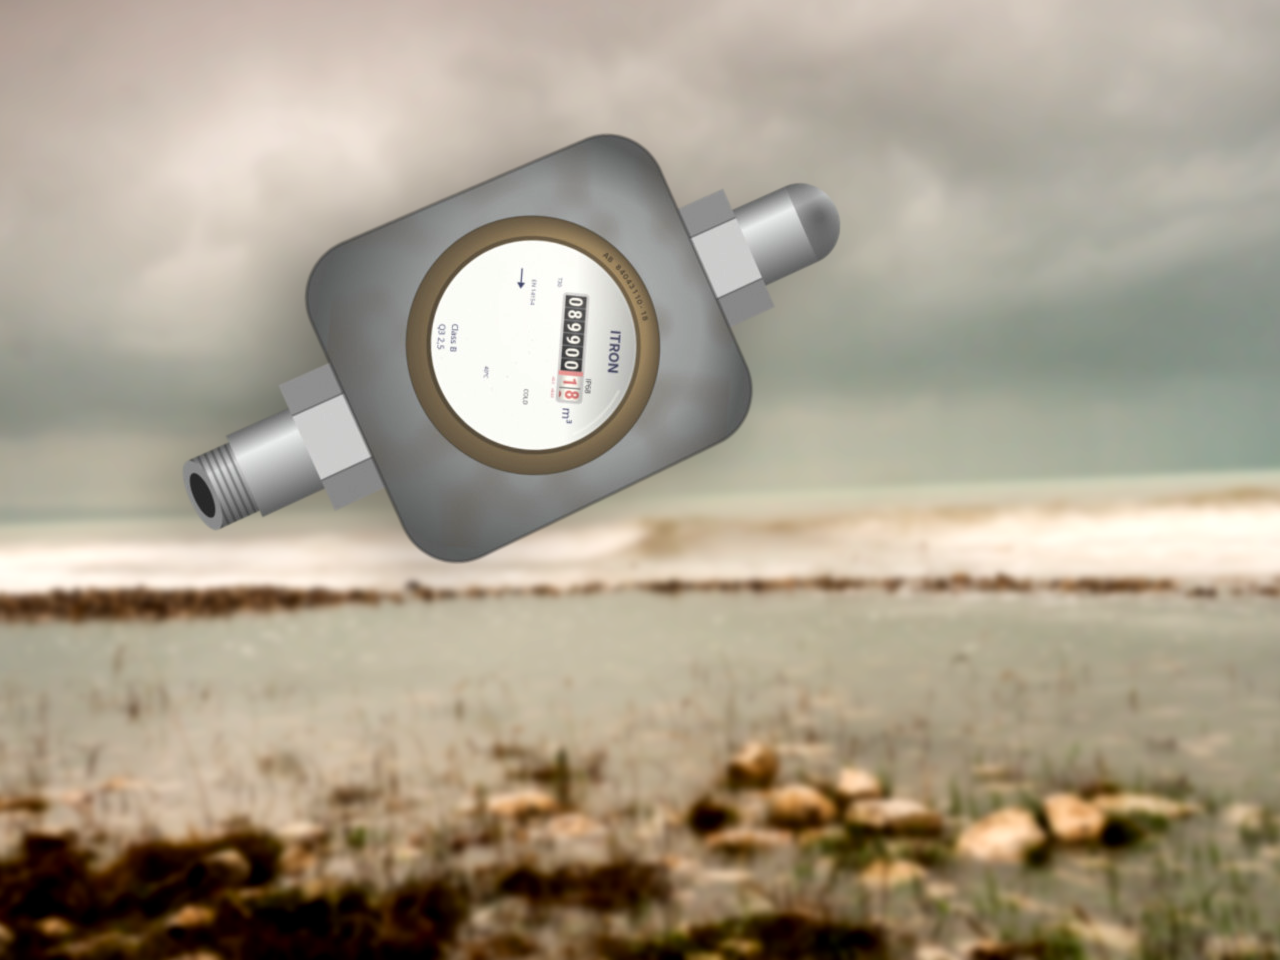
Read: 89900.18 m³
